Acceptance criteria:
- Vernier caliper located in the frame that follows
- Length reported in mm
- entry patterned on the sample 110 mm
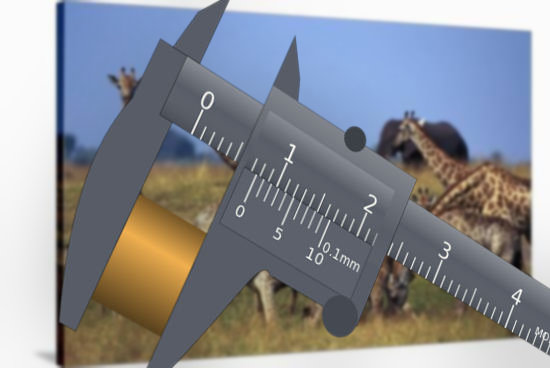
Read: 7.6 mm
